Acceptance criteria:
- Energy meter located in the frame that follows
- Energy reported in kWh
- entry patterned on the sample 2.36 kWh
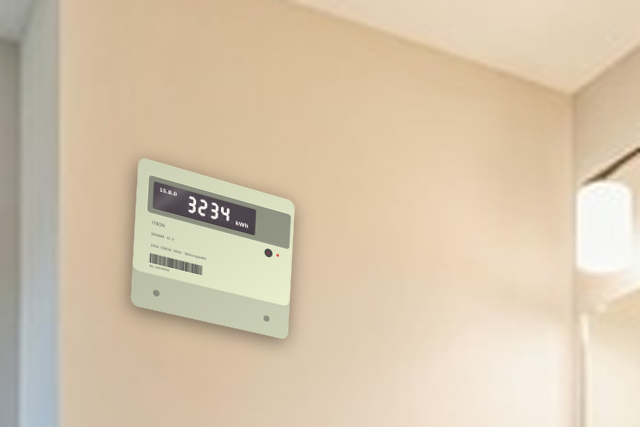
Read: 3234 kWh
